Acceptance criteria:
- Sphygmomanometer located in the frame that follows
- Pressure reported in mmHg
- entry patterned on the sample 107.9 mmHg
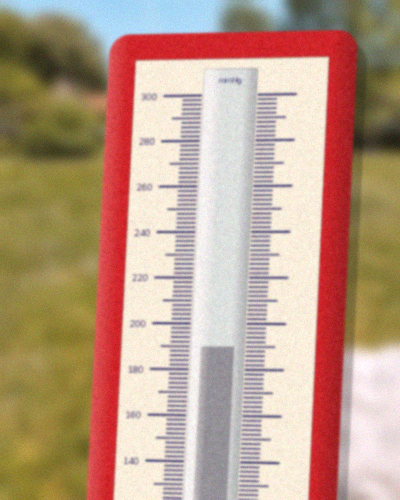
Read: 190 mmHg
